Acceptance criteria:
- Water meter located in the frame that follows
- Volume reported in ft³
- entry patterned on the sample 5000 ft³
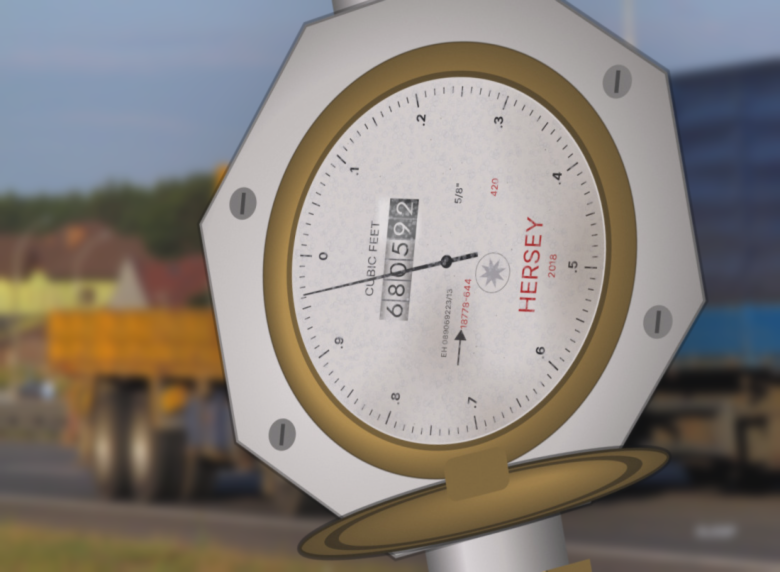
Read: 680591.96 ft³
